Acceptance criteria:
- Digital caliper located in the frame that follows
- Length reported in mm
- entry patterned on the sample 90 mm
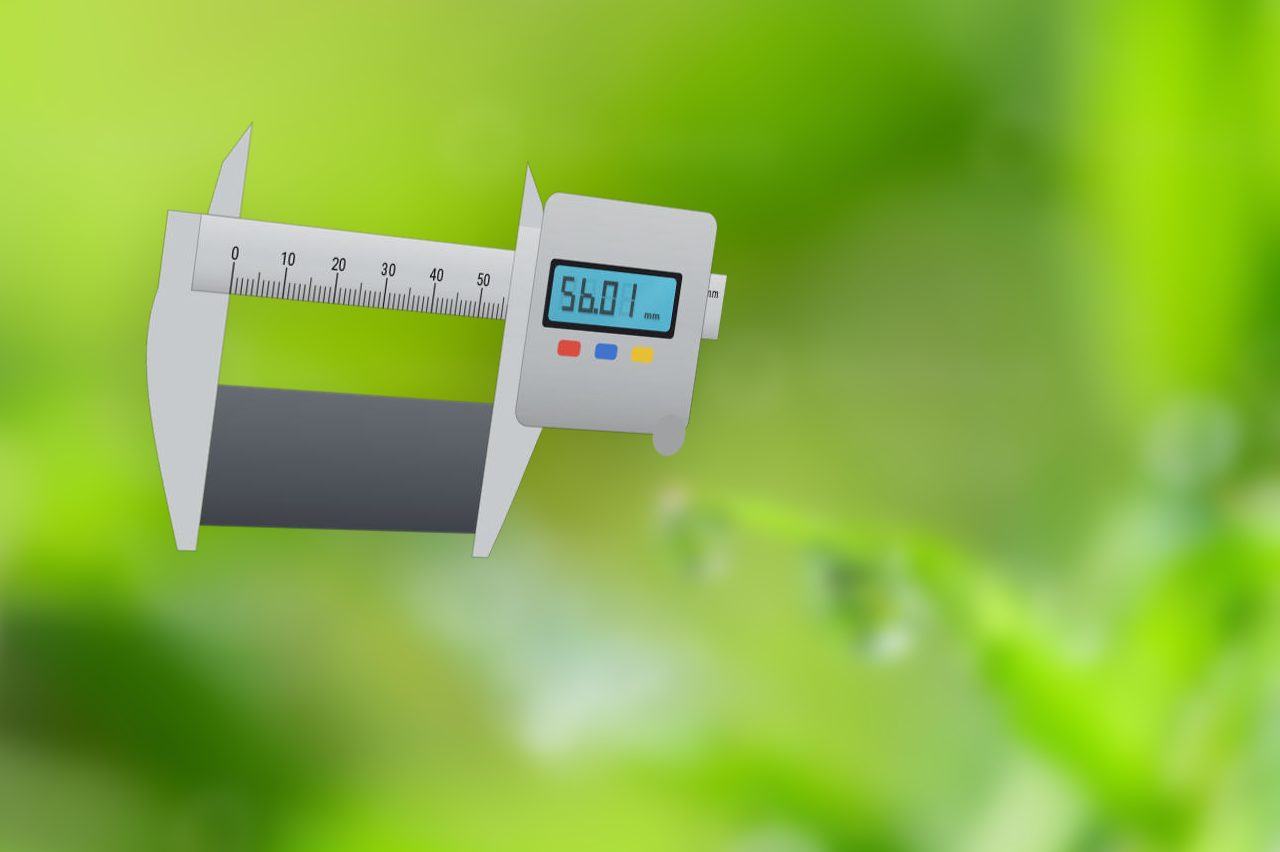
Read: 56.01 mm
